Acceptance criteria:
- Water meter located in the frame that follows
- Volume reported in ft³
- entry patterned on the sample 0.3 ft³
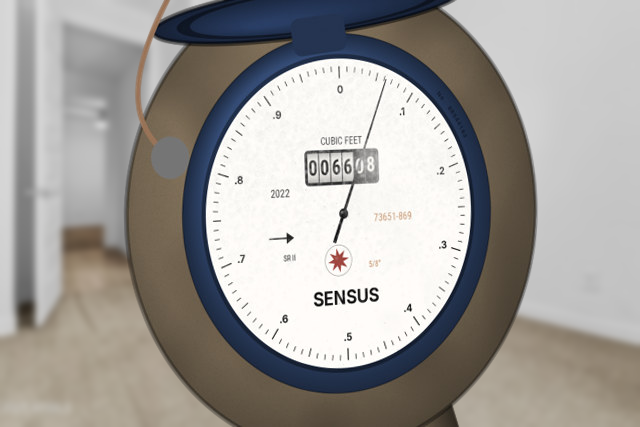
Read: 6608.06 ft³
